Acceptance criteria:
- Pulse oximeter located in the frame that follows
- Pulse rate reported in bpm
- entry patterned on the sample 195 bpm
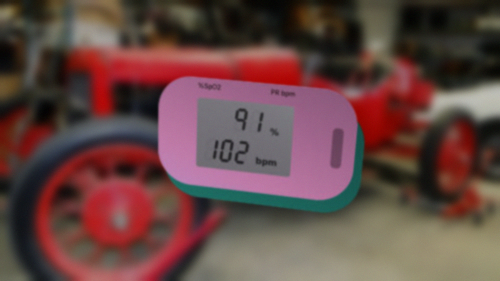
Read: 102 bpm
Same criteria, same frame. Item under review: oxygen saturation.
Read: 91 %
